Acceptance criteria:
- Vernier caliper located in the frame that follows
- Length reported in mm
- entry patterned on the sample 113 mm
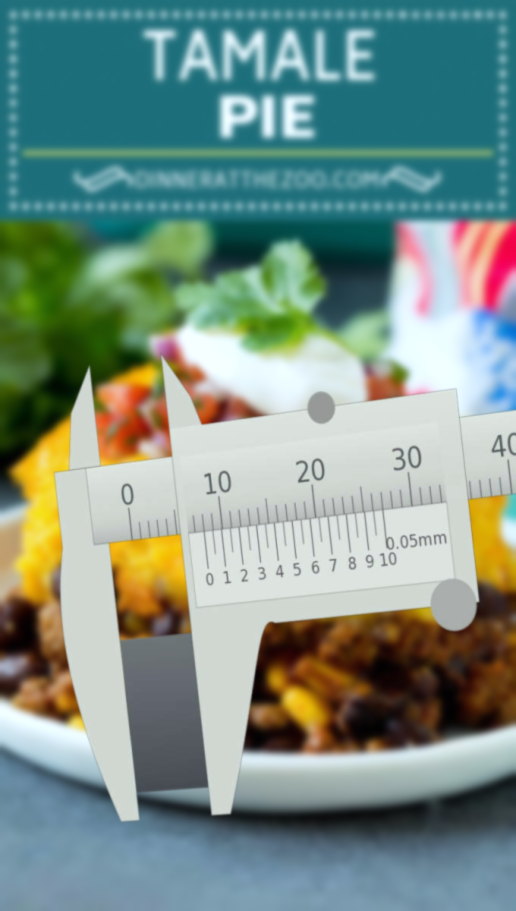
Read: 8.0 mm
